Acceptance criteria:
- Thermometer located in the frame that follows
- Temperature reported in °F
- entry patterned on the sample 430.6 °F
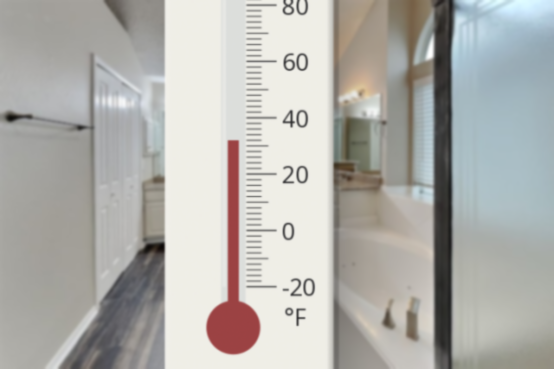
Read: 32 °F
